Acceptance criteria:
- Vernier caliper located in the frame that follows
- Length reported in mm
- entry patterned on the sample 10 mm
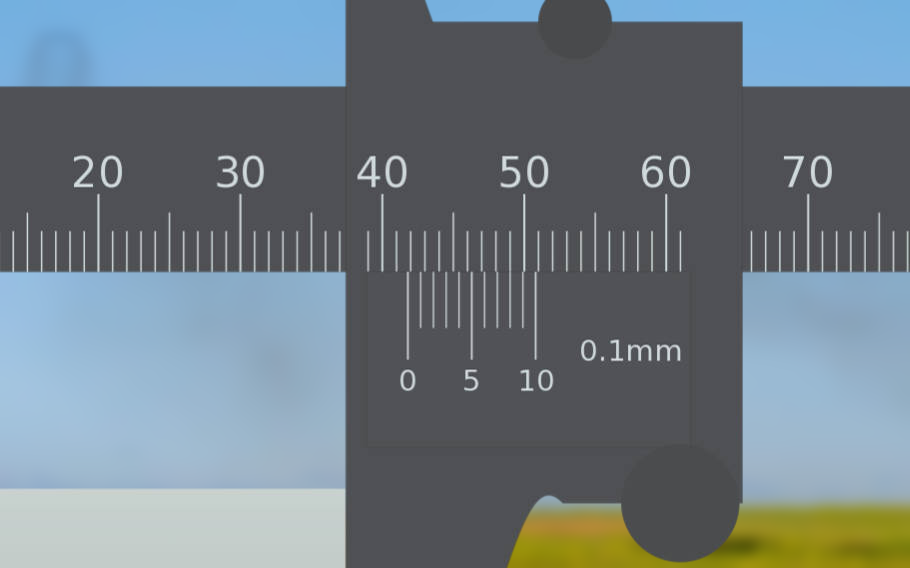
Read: 41.8 mm
